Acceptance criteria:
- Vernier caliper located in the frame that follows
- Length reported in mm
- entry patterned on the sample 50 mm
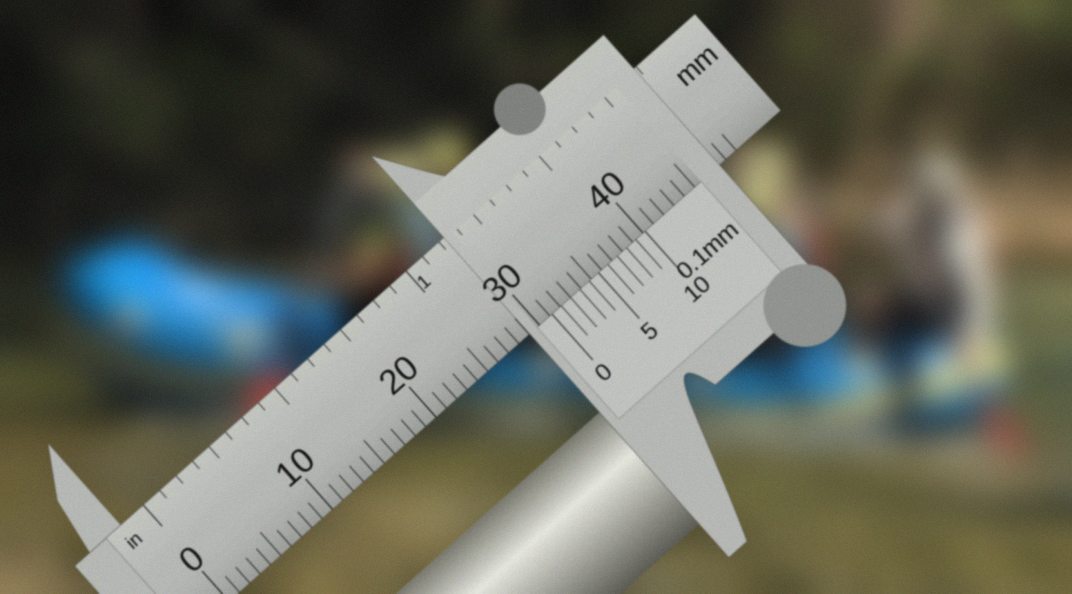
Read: 31.2 mm
